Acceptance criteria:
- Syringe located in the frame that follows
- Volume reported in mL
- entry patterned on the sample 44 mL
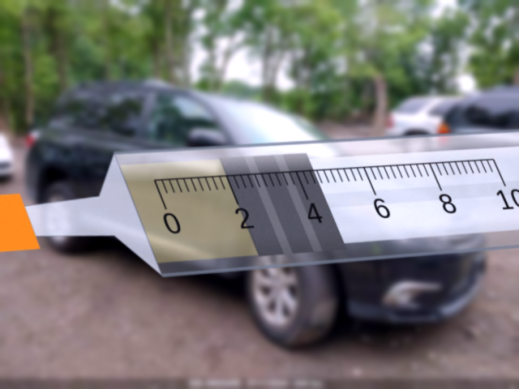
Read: 2 mL
